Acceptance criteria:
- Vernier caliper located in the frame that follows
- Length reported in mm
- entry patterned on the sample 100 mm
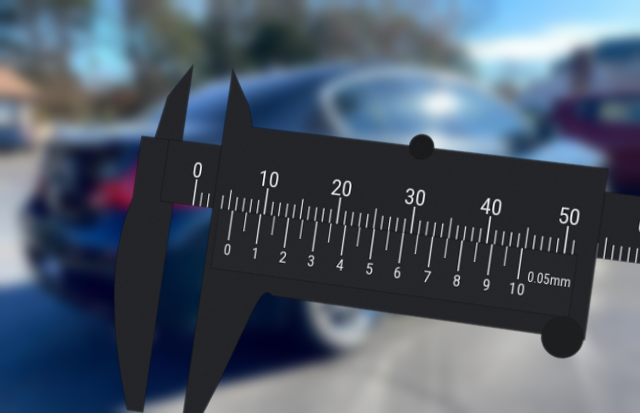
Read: 5.6 mm
